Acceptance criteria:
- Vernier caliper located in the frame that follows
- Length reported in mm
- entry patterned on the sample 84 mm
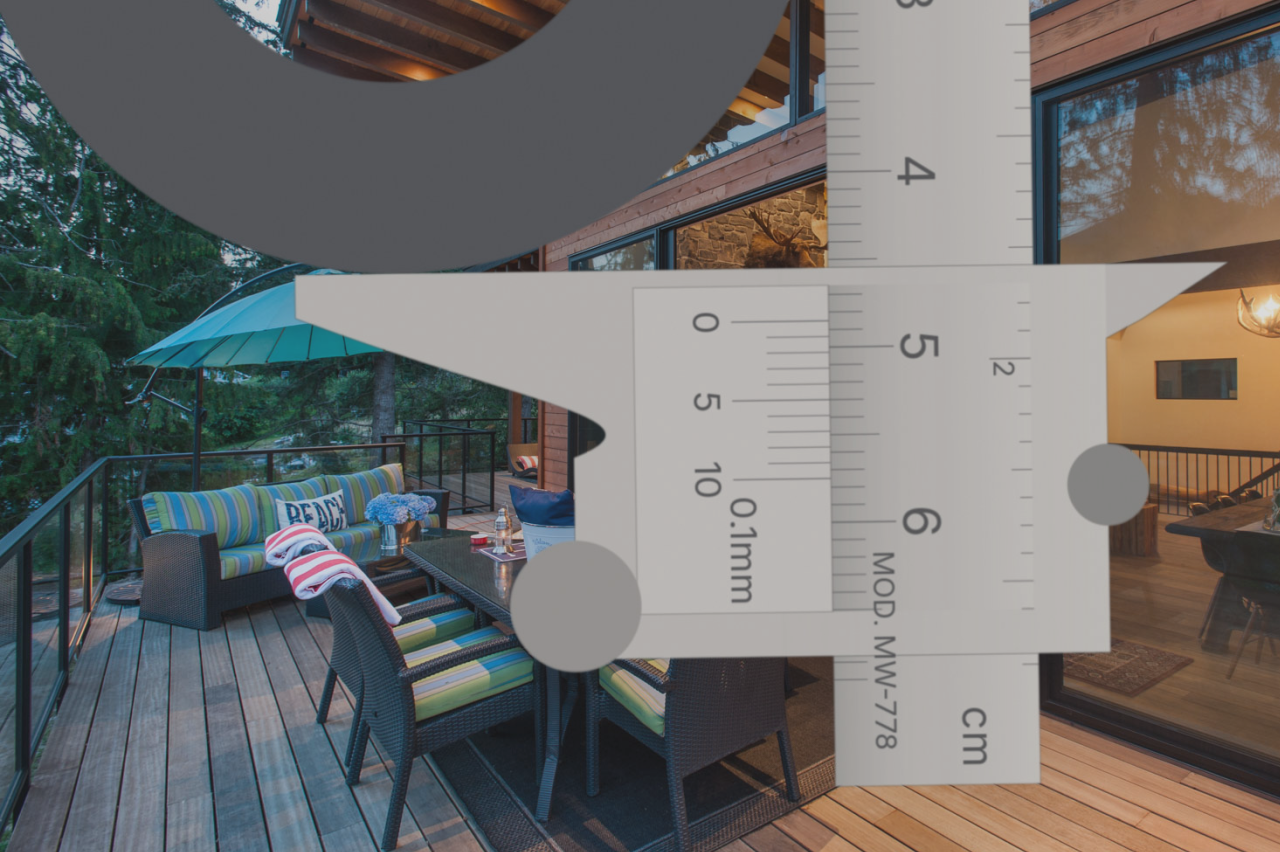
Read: 48.5 mm
